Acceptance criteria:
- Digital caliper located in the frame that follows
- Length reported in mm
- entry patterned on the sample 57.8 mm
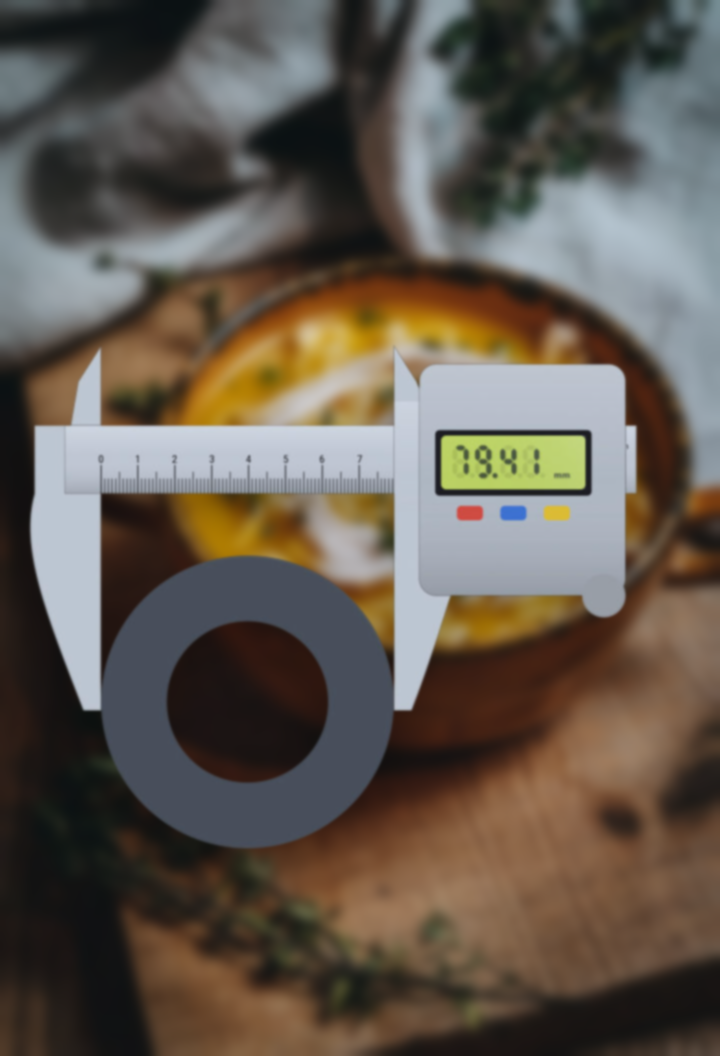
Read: 79.41 mm
